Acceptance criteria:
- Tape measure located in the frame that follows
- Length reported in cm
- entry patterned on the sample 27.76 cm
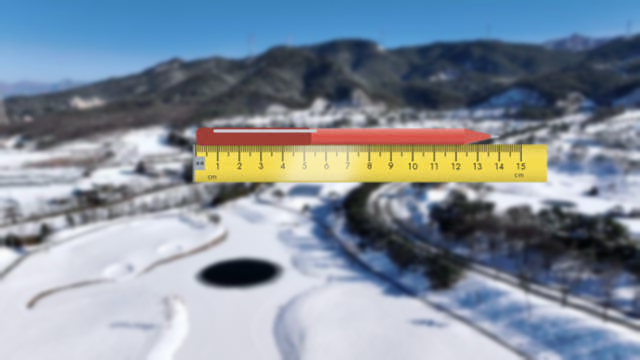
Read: 14 cm
